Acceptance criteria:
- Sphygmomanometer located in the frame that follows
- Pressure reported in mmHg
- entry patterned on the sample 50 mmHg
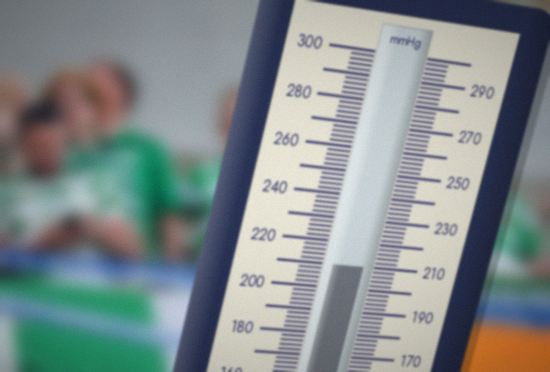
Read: 210 mmHg
